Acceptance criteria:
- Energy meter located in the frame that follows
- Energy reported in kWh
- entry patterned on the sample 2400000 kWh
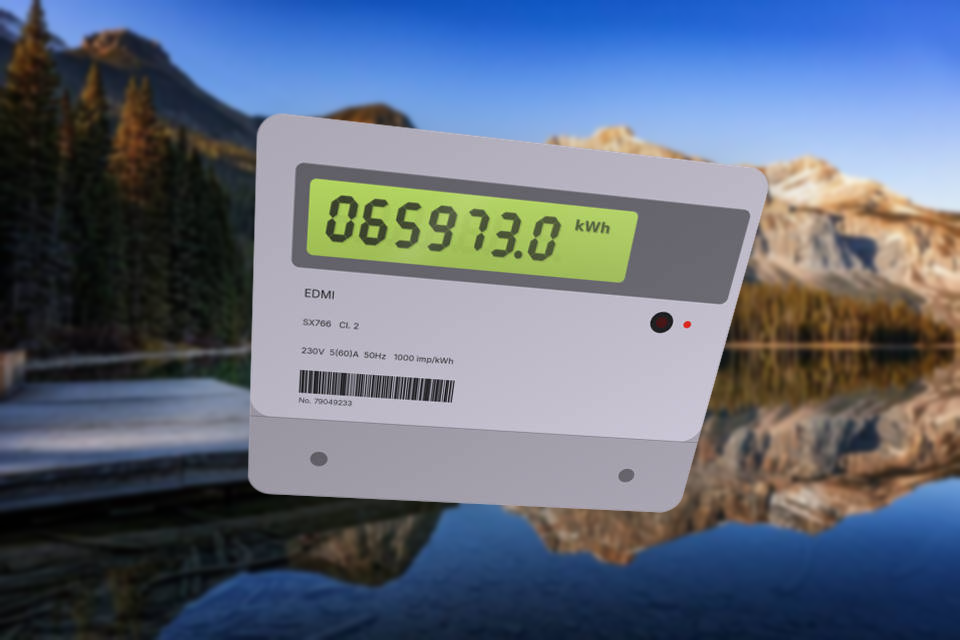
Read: 65973.0 kWh
